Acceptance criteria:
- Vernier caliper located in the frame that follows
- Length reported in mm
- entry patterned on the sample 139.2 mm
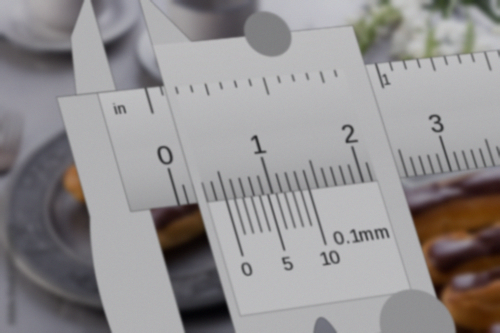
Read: 5.0 mm
